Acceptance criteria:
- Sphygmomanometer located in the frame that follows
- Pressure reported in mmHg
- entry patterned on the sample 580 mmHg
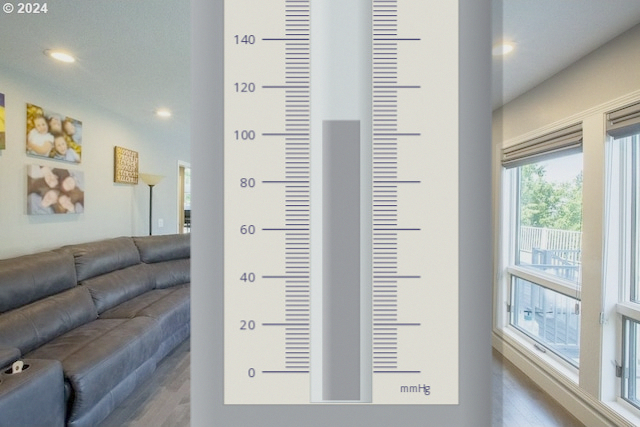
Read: 106 mmHg
